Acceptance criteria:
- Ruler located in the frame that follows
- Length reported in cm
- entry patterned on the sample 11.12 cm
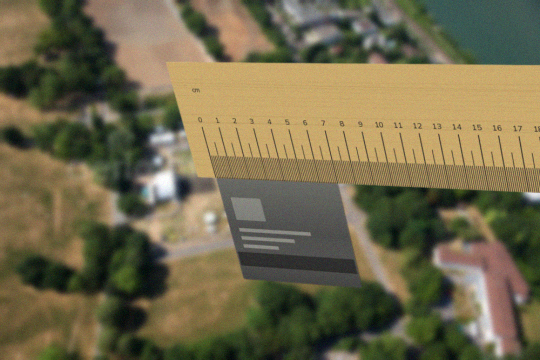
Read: 7 cm
